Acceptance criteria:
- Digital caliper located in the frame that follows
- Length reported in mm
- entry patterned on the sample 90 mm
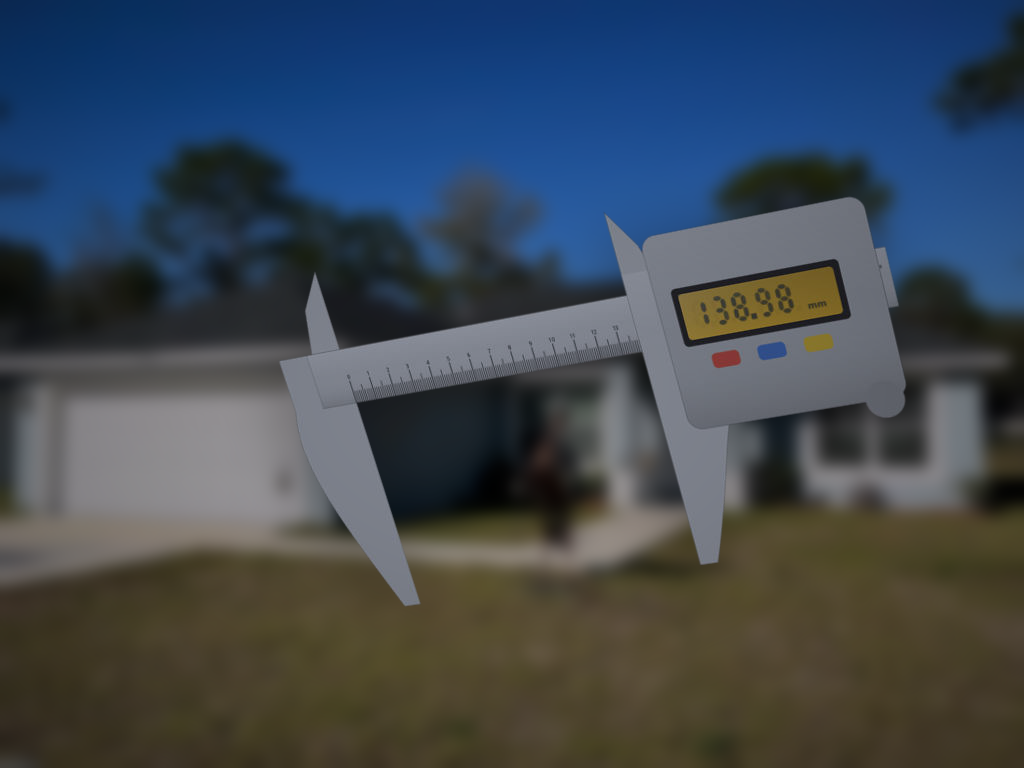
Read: 138.98 mm
